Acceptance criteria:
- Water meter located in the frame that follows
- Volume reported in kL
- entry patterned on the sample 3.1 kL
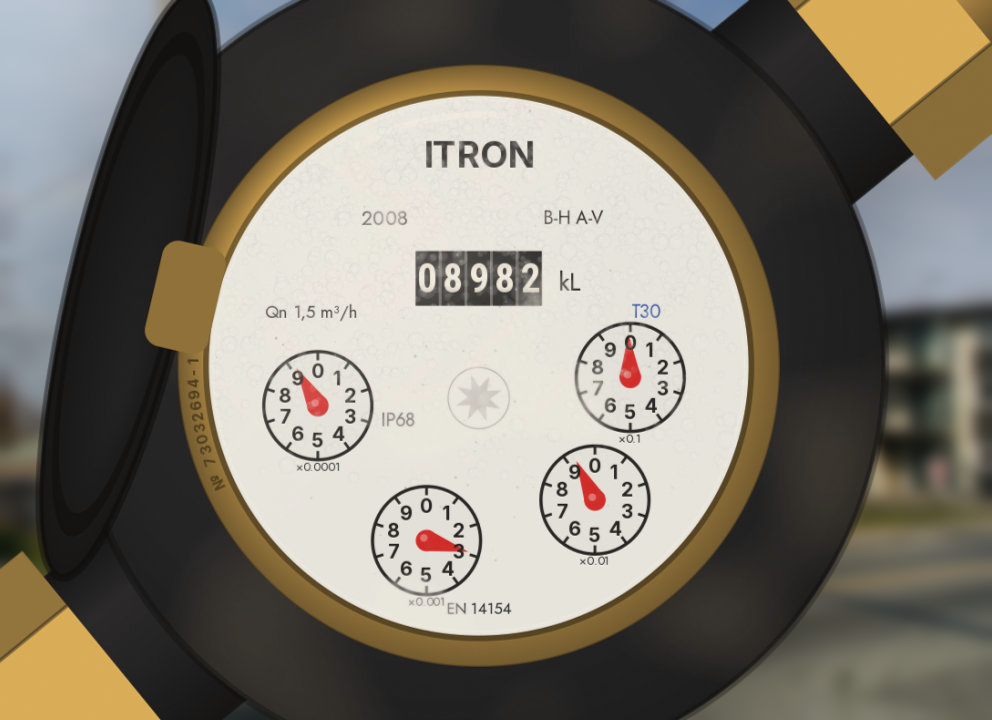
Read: 8981.9929 kL
